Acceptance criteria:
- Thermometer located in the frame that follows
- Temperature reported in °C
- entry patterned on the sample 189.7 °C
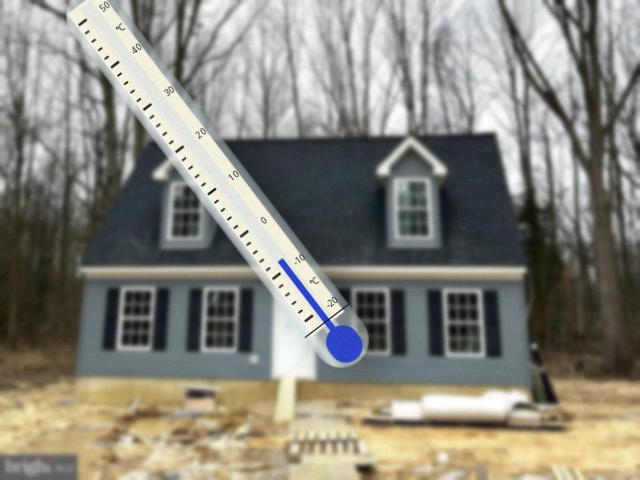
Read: -8 °C
